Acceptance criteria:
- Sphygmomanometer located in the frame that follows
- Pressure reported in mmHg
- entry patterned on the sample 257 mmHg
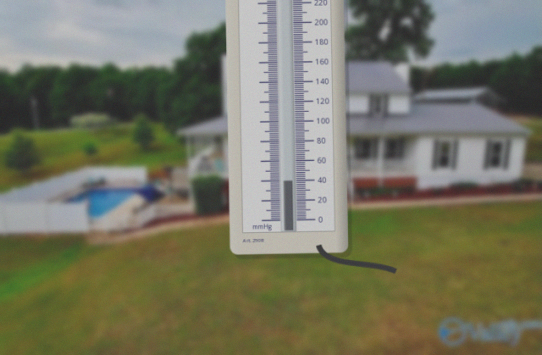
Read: 40 mmHg
